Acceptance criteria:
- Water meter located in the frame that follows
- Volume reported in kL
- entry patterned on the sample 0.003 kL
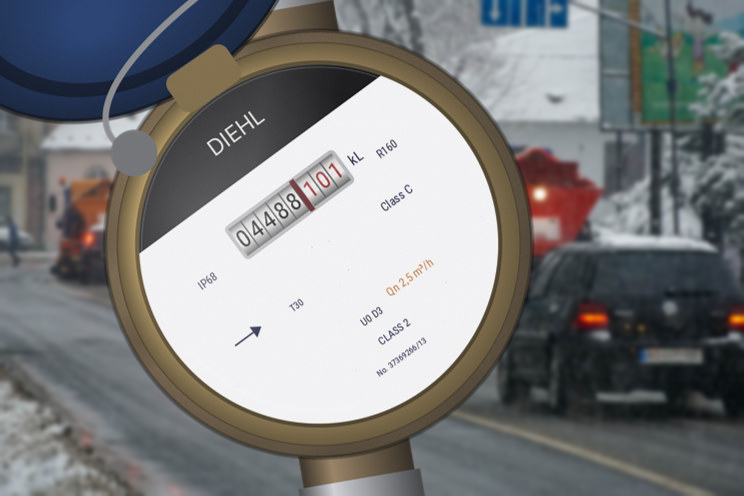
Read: 4488.101 kL
